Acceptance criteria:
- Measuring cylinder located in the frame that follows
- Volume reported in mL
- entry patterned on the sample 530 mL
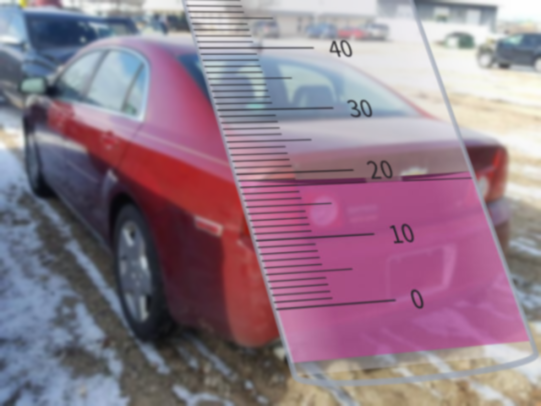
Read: 18 mL
